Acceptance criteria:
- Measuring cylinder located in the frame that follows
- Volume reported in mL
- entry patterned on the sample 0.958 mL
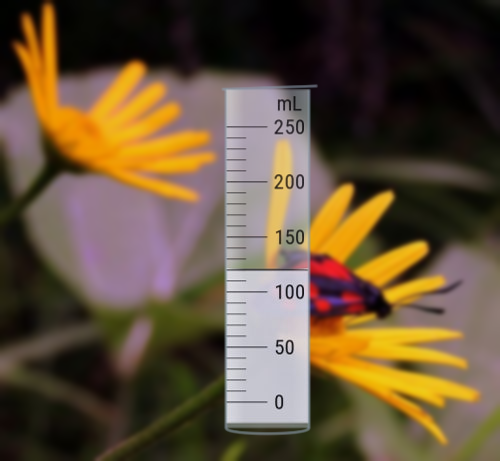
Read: 120 mL
